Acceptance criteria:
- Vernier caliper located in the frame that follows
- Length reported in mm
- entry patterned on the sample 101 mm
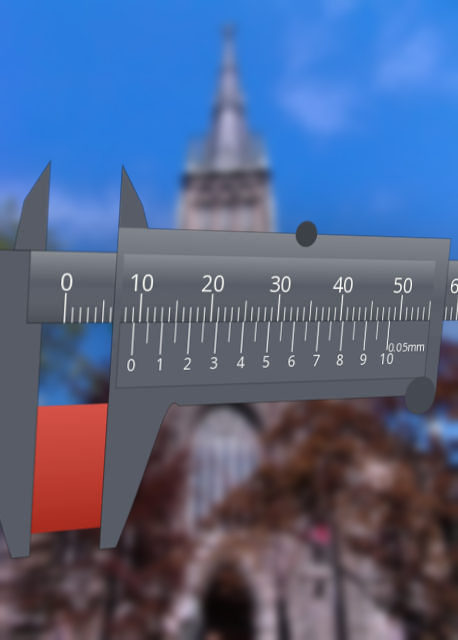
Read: 9.2 mm
